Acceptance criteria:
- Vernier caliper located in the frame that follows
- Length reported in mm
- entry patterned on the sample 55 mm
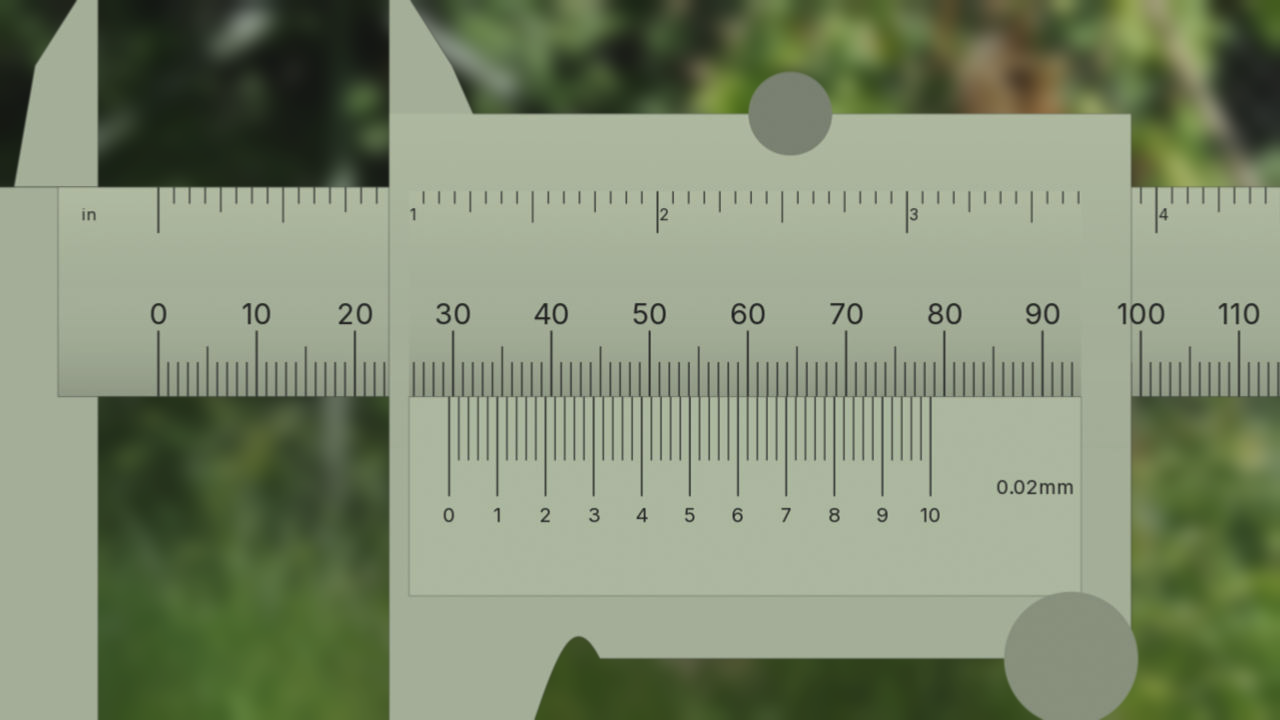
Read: 29.6 mm
